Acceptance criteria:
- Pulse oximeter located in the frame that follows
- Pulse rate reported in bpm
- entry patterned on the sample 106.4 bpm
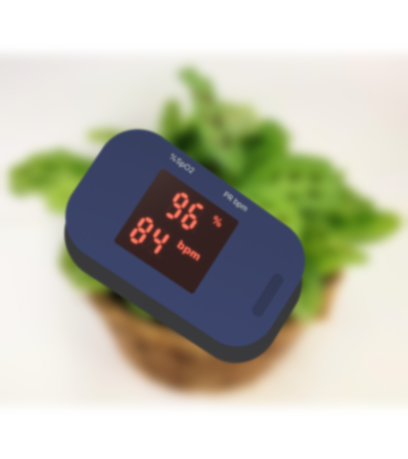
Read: 84 bpm
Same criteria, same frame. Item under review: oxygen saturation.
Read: 96 %
